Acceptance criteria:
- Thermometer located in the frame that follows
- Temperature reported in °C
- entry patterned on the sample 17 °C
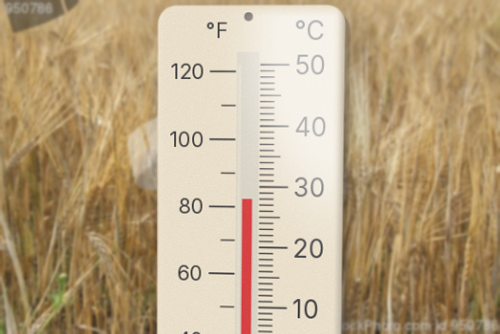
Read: 28 °C
